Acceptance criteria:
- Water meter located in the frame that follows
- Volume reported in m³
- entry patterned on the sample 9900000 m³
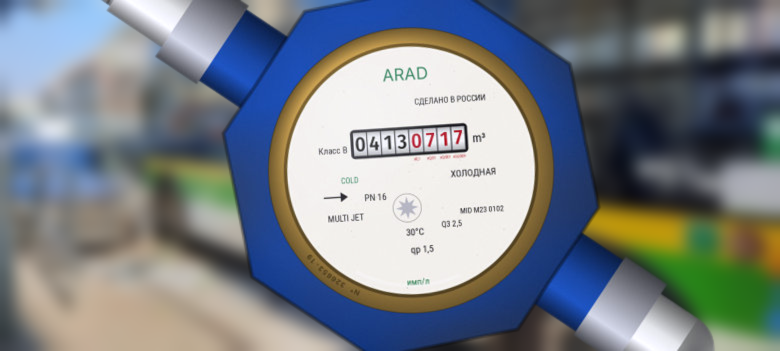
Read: 413.0717 m³
